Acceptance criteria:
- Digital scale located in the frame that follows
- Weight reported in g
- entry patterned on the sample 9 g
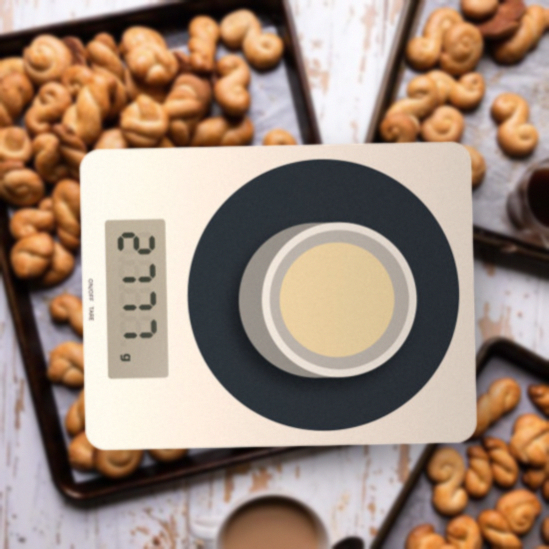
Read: 2777 g
